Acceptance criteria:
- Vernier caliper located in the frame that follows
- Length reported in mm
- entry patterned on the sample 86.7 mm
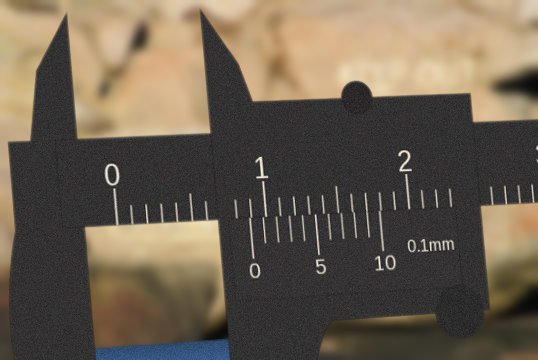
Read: 8.9 mm
